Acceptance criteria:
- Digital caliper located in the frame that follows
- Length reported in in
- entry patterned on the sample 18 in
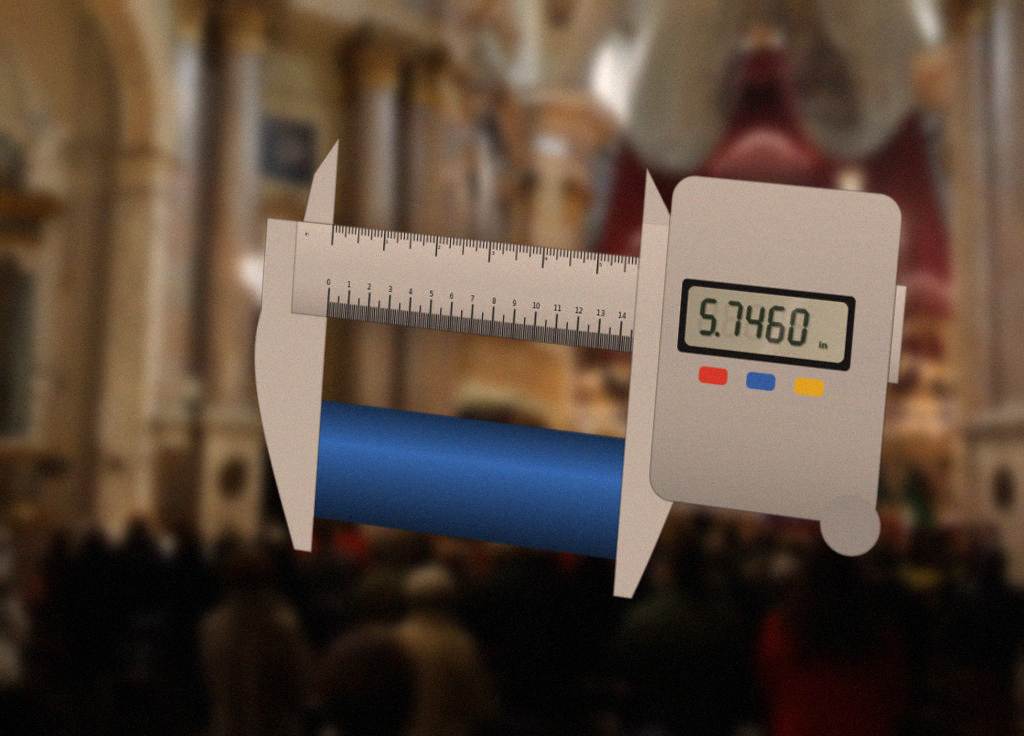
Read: 5.7460 in
